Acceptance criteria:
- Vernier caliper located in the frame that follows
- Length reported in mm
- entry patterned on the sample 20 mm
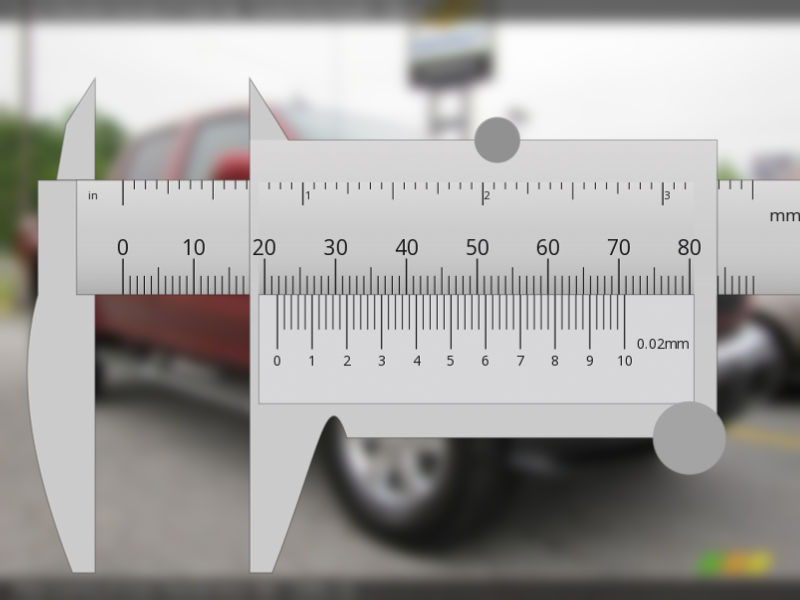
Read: 21.8 mm
